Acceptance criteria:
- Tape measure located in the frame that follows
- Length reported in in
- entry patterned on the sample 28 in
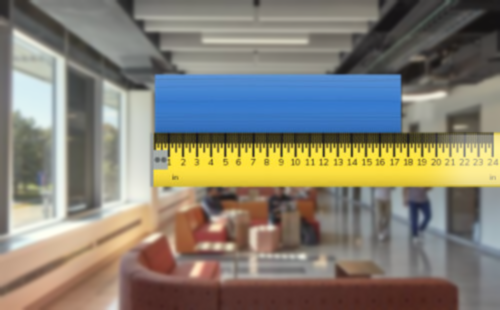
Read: 17.5 in
